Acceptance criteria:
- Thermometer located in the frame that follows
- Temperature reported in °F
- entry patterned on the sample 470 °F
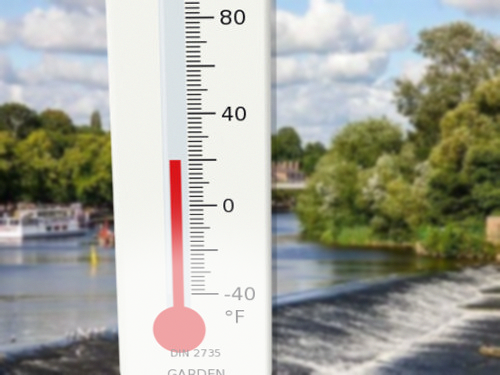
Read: 20 °F
